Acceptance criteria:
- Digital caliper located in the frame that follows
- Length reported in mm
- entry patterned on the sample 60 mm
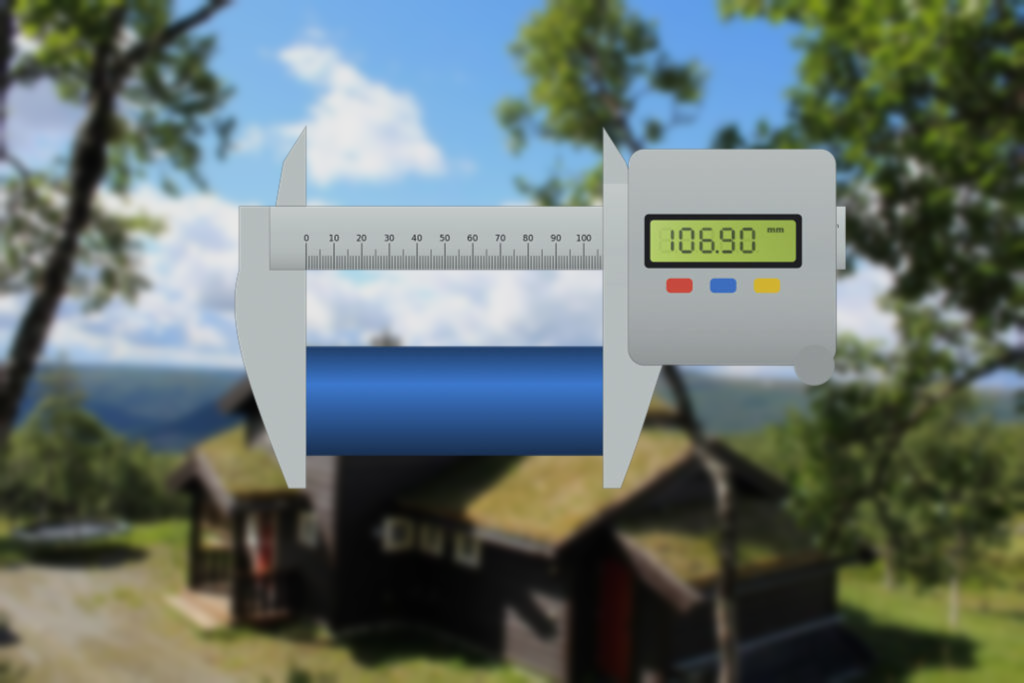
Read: 106.90 mm
